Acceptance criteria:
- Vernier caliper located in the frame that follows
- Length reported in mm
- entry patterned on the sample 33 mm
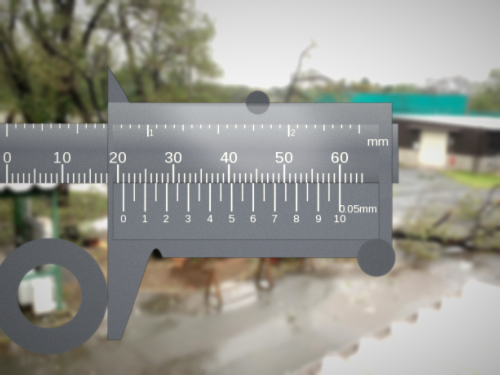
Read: 21.0 mm
